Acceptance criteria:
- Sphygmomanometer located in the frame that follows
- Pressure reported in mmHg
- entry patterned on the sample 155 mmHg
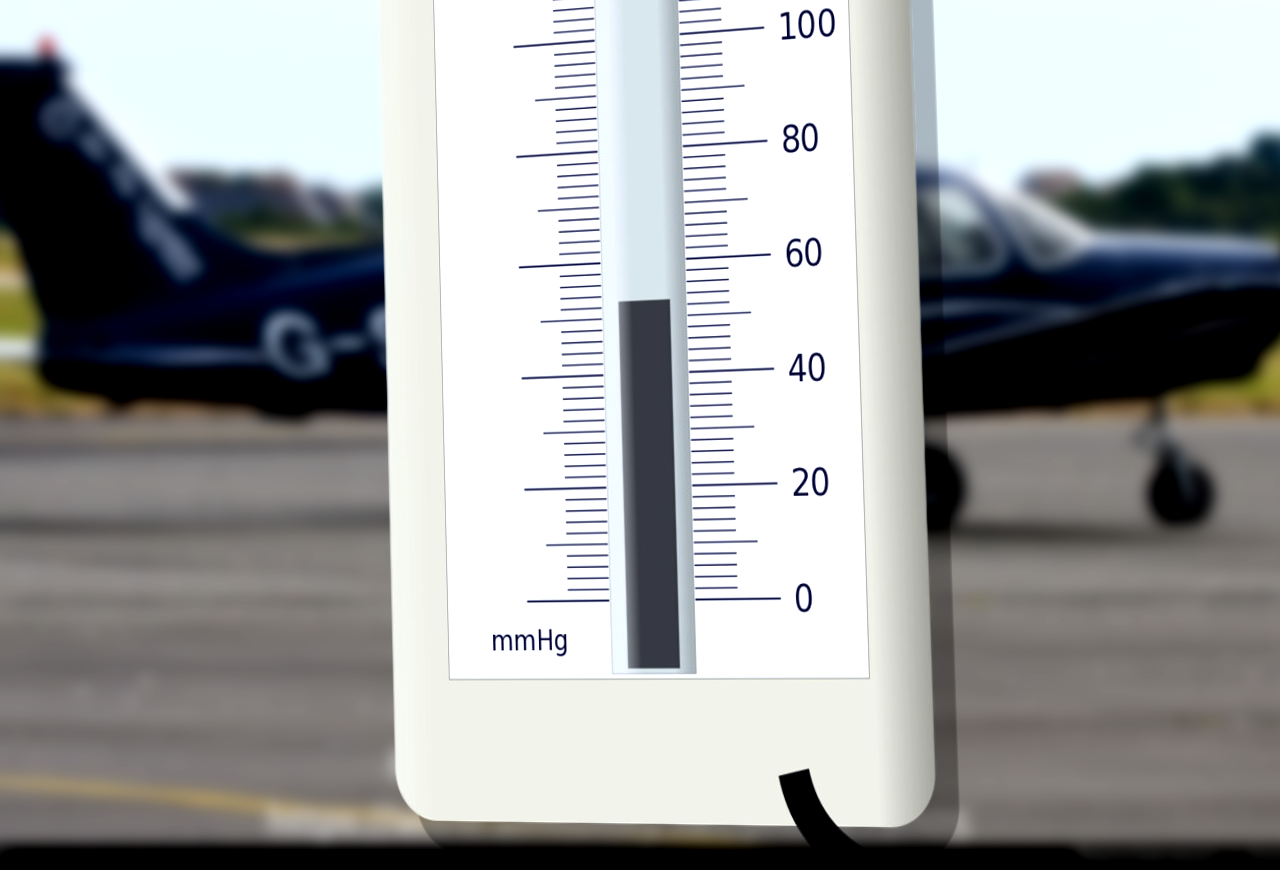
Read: 53 mmHg
